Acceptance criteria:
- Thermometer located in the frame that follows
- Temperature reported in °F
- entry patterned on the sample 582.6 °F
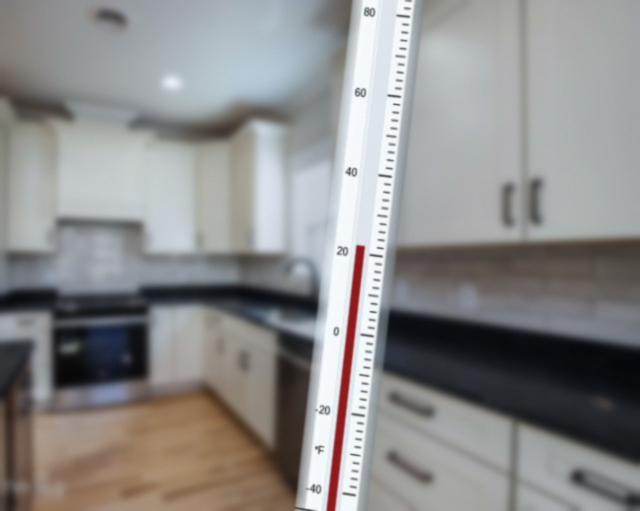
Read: 22 °F
